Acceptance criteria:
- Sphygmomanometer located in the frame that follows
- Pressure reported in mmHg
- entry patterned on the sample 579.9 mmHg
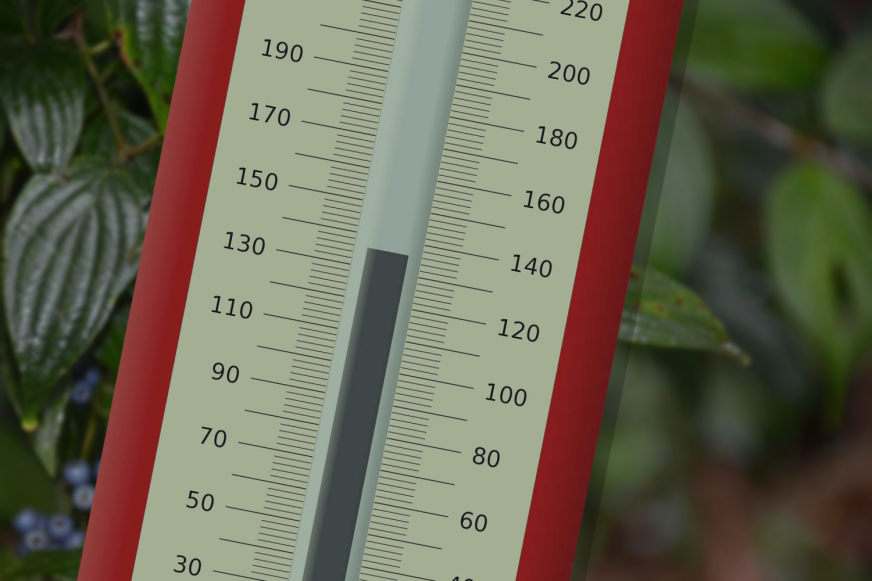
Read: 136 mmHg
